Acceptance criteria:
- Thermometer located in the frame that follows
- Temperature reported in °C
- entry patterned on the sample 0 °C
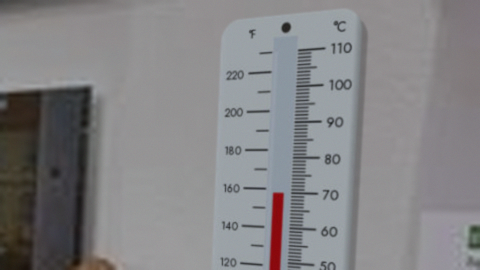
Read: 70 °C
